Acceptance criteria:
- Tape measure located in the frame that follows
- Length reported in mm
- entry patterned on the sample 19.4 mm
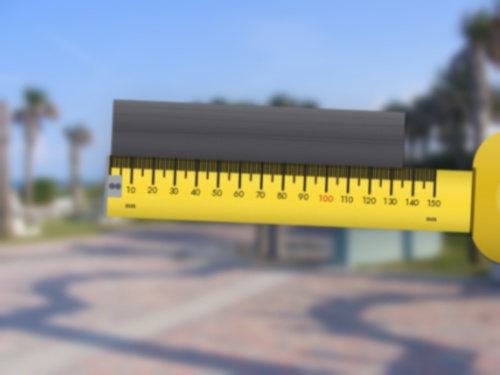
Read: 135 mm
